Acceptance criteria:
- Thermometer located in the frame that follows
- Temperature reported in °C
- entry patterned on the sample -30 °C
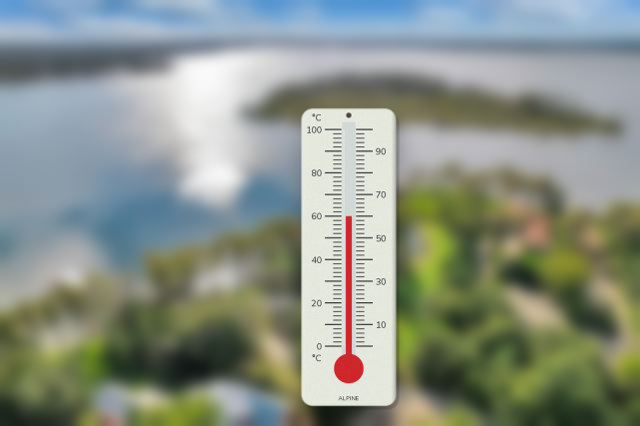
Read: 60 °C
